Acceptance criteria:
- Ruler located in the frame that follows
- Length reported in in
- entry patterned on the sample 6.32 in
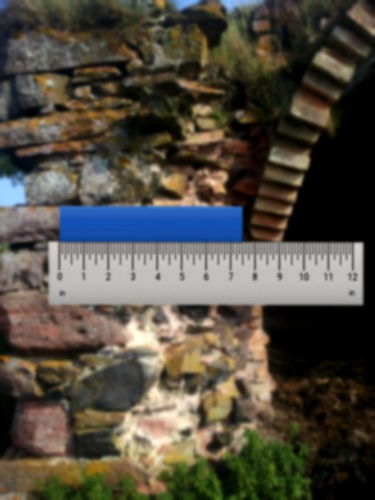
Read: 7.5 in
